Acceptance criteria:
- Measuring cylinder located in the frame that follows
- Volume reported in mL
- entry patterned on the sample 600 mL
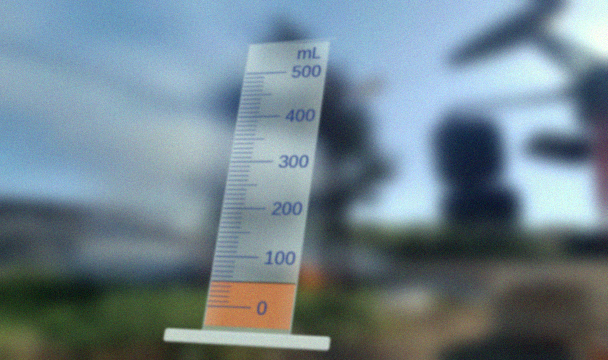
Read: 50 mL
